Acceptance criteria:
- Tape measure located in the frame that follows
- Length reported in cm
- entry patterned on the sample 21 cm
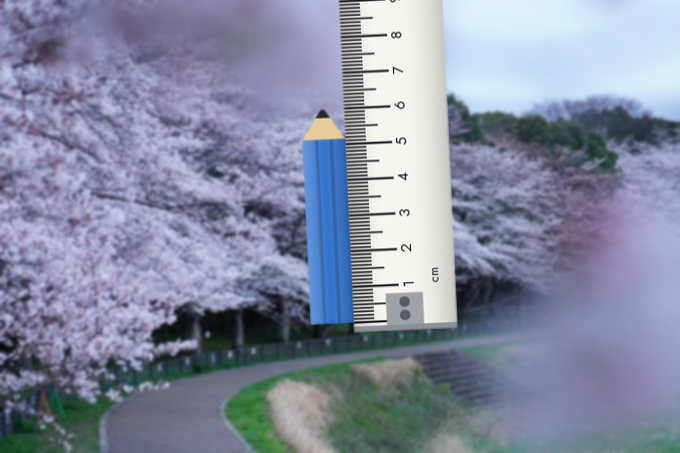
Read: 6 cm
